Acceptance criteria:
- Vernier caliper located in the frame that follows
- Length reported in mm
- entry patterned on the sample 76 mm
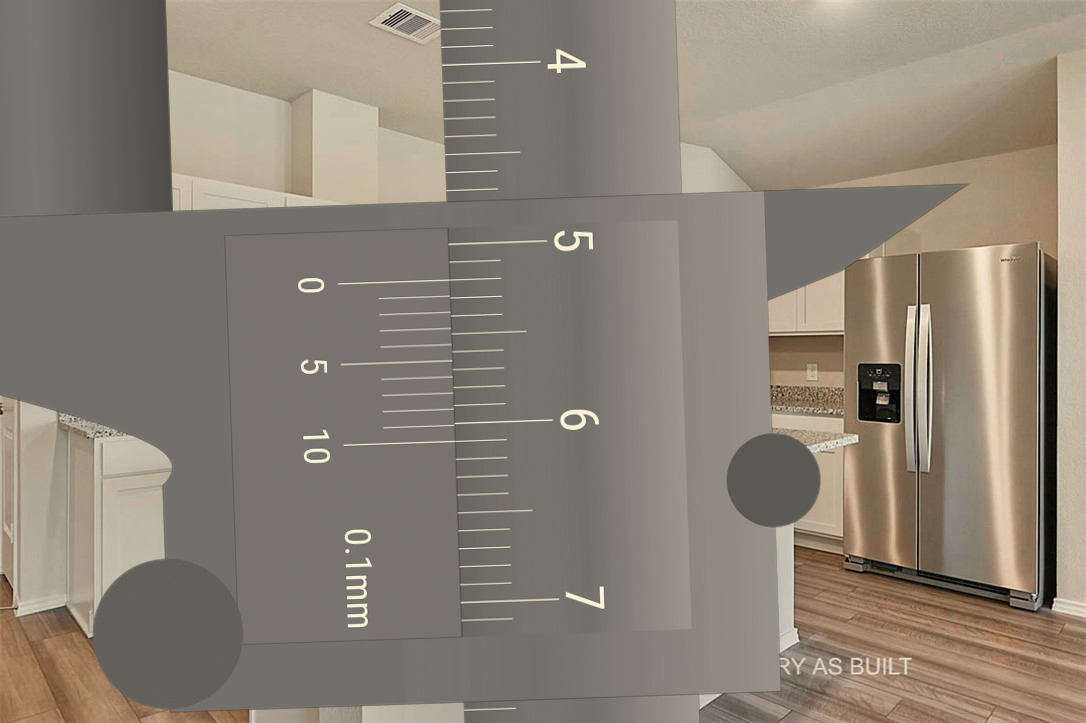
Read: 52.0 mm
